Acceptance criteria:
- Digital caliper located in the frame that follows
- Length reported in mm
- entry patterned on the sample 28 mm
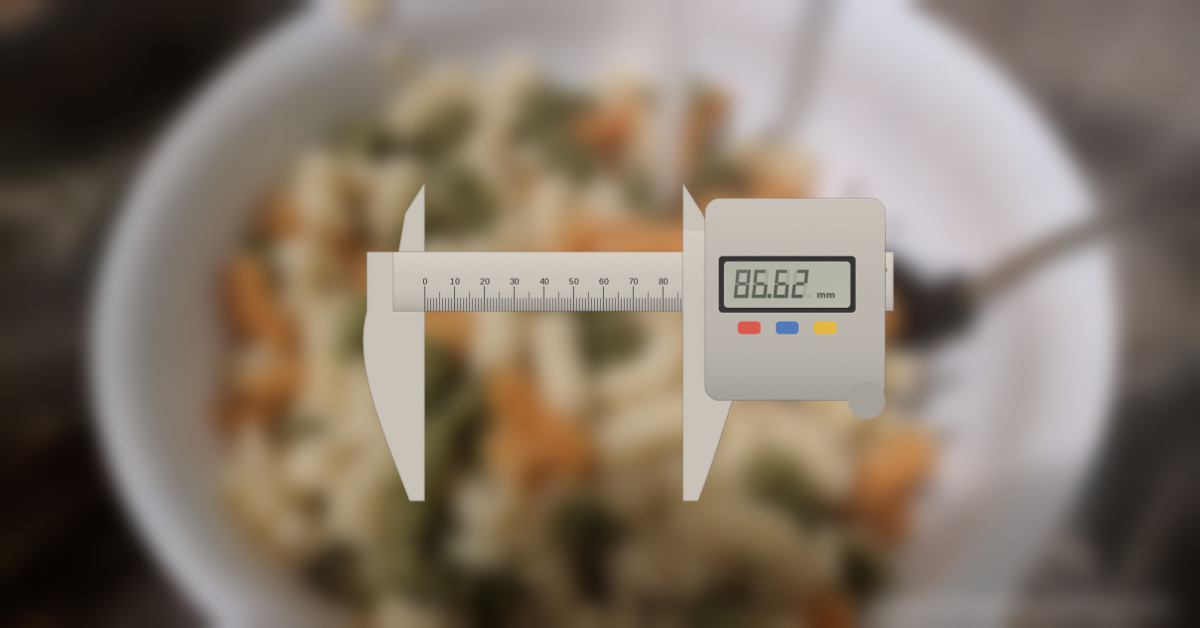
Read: 86.62 mm
